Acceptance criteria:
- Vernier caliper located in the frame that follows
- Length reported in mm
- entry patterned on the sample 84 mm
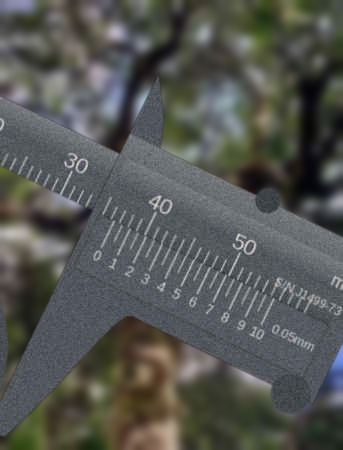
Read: 36.4 mm
